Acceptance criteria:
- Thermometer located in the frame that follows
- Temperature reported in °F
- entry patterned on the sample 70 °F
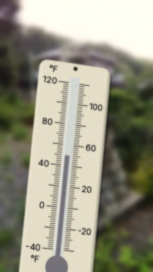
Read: 50 °F
